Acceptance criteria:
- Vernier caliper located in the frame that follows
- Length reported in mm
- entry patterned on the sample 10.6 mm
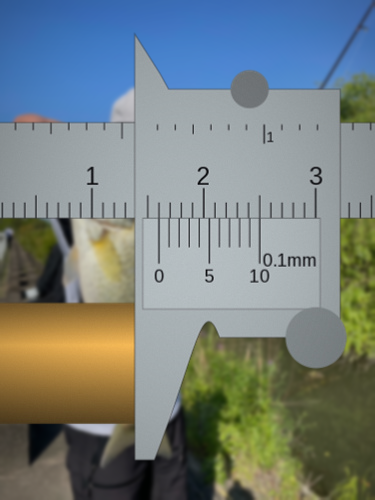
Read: 16.0 mm
